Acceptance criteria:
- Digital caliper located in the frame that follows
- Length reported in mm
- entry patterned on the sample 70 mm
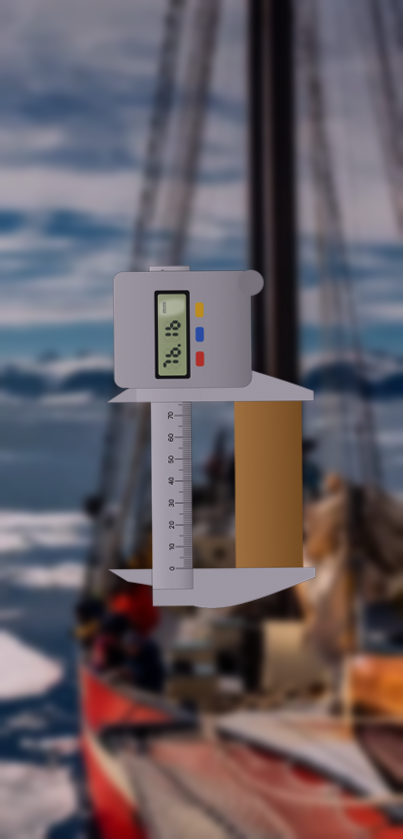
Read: 76.16 mm
